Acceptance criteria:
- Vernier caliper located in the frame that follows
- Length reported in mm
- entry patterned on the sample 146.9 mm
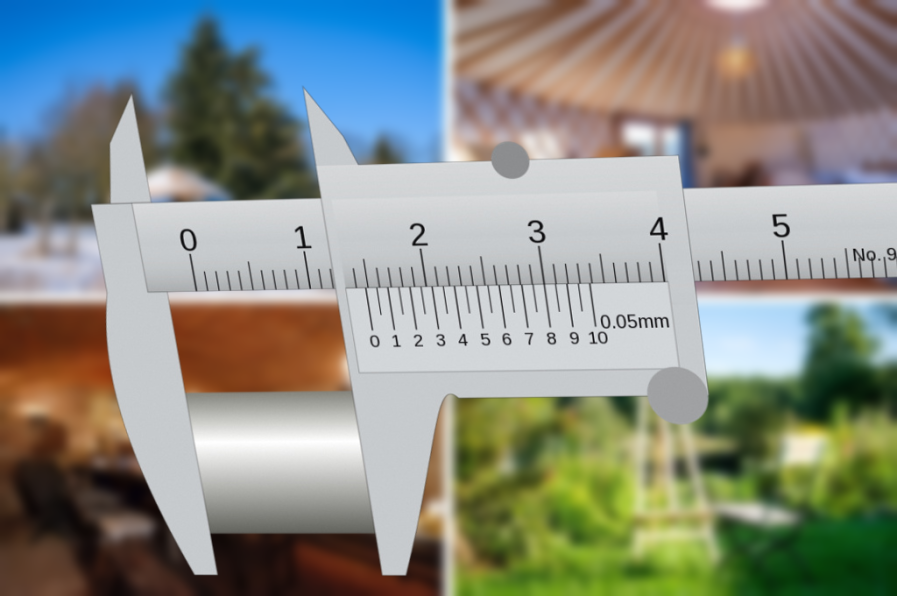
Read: 14.8 mm
